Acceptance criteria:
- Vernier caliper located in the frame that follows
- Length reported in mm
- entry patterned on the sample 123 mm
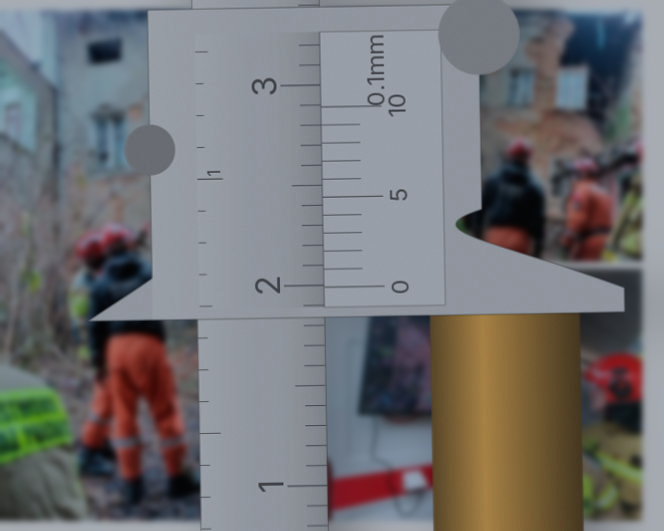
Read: 19.9 mm
